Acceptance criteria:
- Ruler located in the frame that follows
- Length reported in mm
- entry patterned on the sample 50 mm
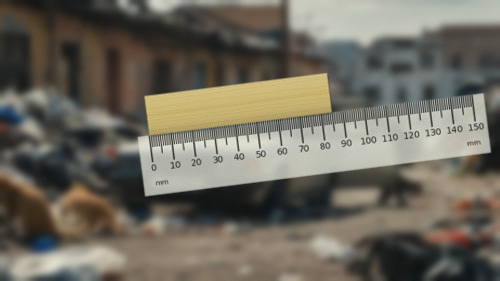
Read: 85 mm
